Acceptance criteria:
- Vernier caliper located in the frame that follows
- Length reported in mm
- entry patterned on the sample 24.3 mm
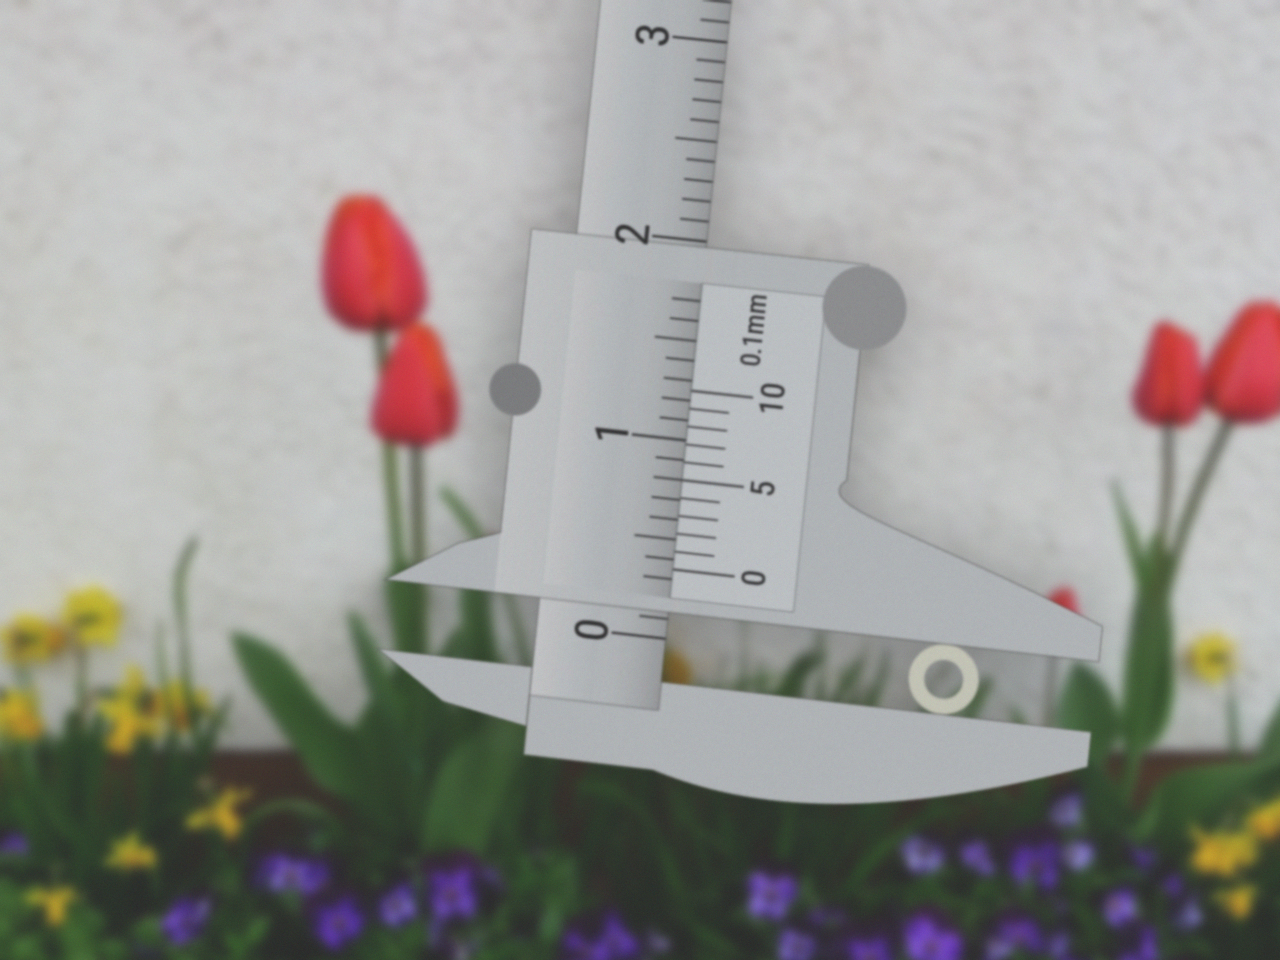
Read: 3.5 mm
